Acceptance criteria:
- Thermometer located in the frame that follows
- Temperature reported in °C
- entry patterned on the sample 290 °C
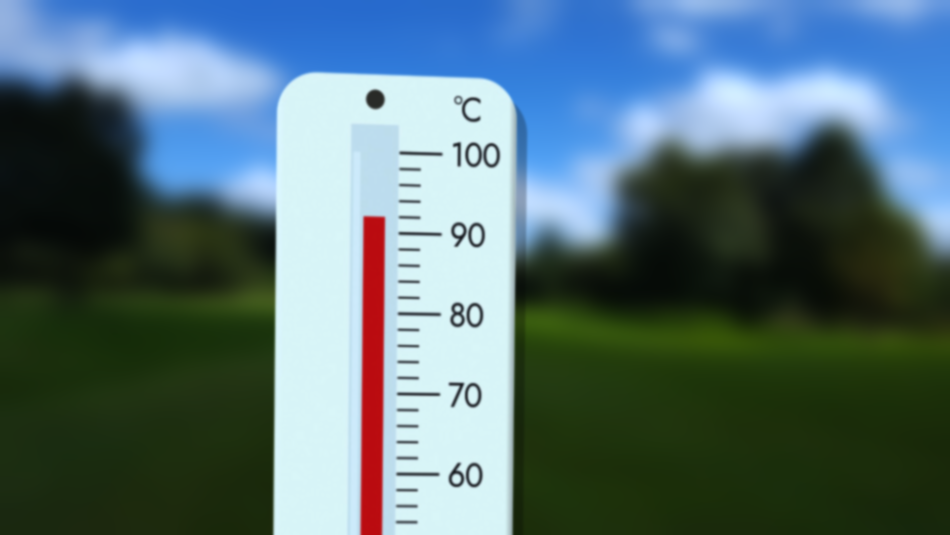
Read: 92 °C
